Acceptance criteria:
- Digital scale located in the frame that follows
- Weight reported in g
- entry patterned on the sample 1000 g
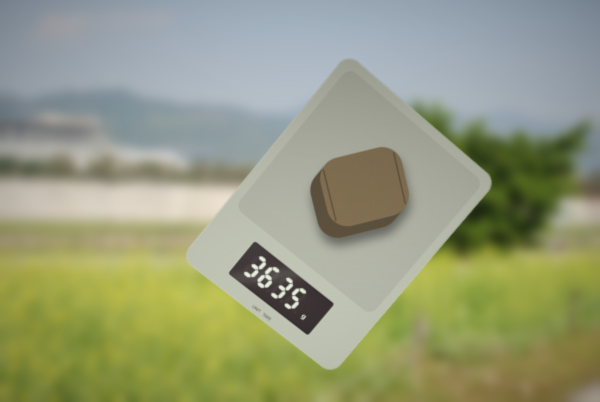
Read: 3635 g
